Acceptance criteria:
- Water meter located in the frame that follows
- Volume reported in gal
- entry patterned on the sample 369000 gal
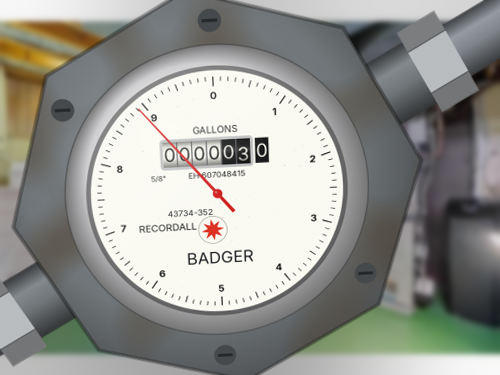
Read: 28.9 gal
